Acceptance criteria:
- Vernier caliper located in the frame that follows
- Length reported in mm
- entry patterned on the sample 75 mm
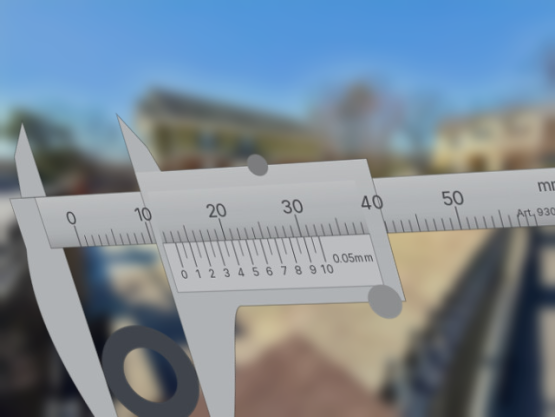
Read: 13.2 mm
